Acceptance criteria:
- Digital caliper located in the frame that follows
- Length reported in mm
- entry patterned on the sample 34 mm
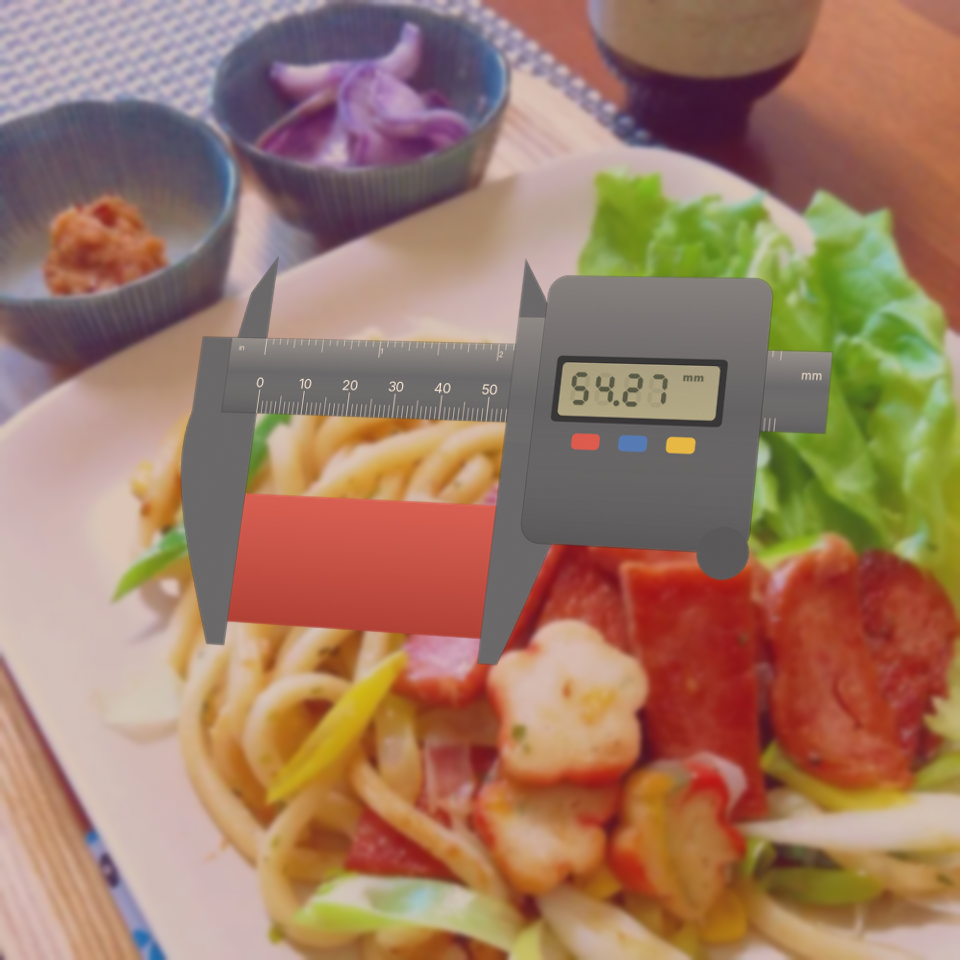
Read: 54.27 mm
